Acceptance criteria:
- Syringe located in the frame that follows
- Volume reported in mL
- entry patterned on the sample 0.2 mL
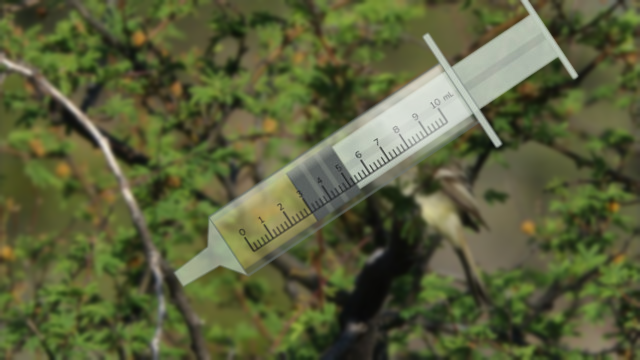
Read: 3 mL
